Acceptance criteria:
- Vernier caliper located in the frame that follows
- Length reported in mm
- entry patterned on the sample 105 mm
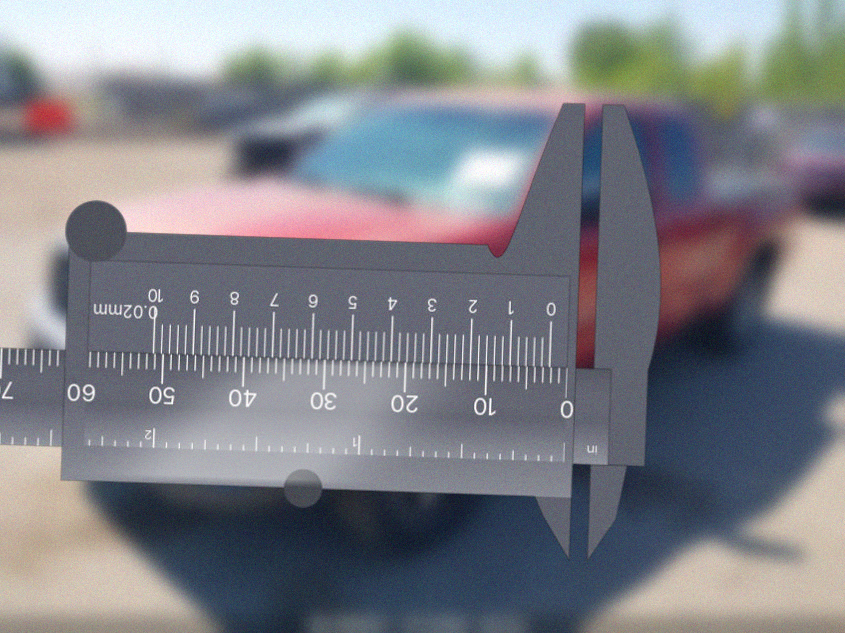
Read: 2.2 mm
